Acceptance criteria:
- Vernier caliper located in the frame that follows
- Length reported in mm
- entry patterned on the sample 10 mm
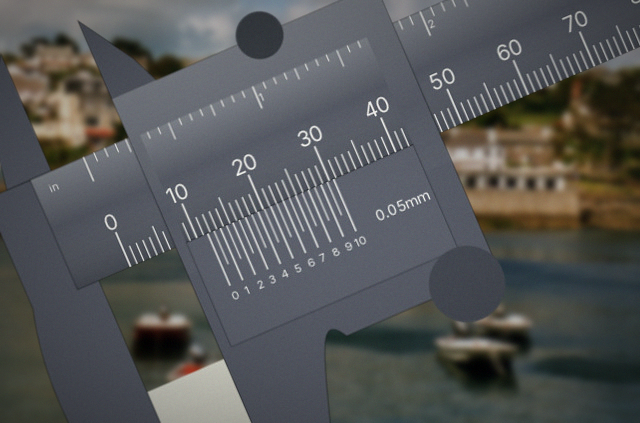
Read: 11.6 mm
